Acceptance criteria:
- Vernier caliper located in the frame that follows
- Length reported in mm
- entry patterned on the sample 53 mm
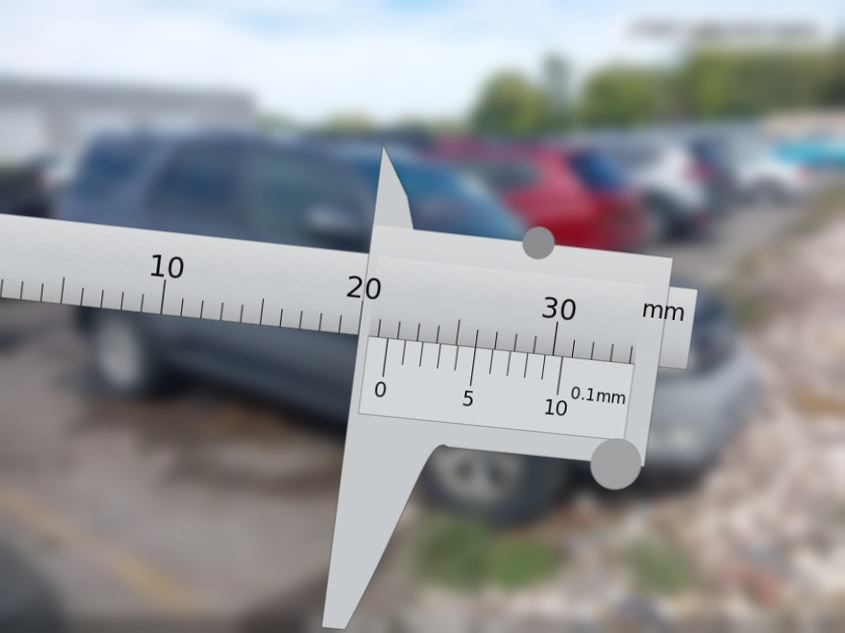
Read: 21.5 mm
